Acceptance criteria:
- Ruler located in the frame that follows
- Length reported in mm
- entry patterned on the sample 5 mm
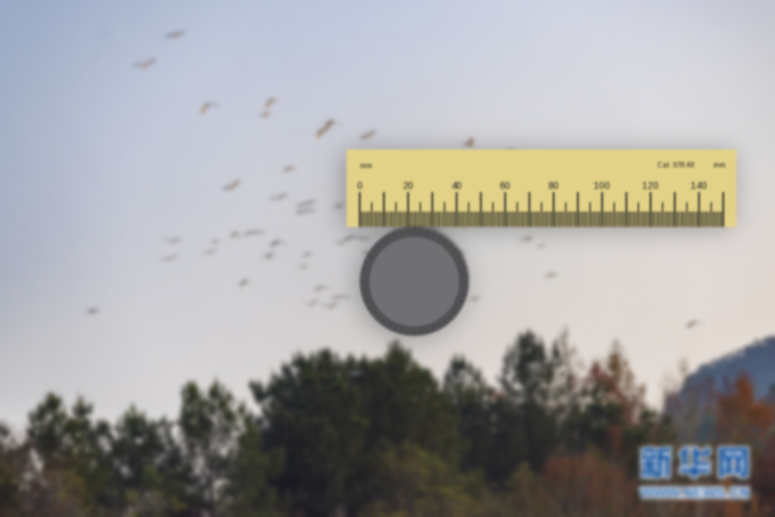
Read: 45 mm
